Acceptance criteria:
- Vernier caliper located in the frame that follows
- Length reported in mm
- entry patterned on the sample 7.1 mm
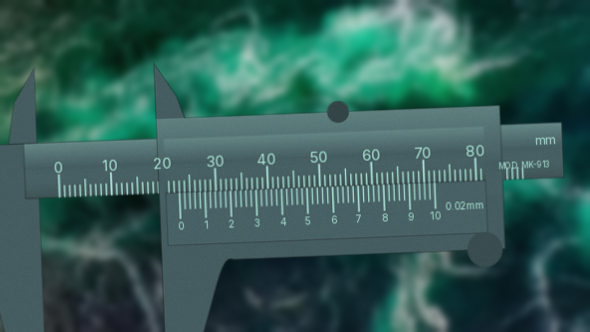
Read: 23.0 mm
